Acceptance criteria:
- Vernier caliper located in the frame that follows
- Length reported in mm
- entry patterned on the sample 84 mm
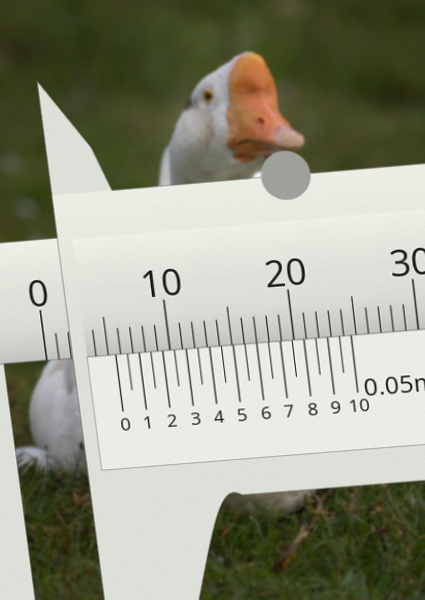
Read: 5.6 mm
